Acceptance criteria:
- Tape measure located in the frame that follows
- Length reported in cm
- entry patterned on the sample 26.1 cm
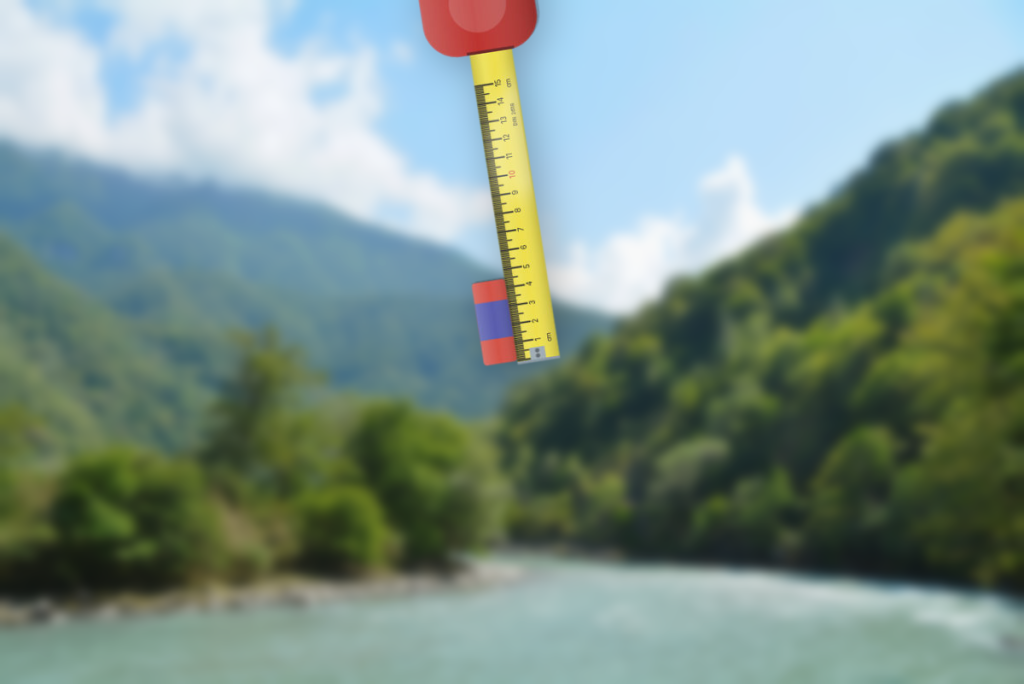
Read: 4.5 cm
